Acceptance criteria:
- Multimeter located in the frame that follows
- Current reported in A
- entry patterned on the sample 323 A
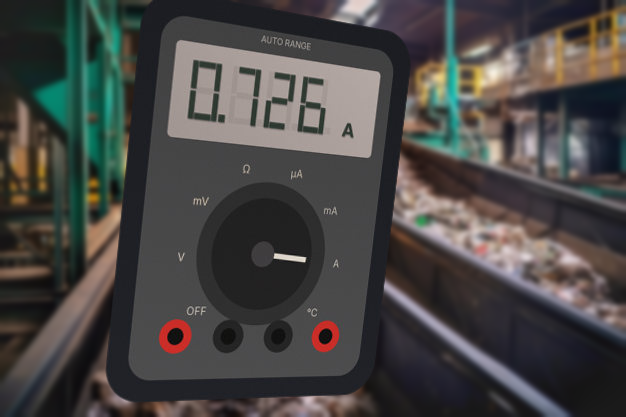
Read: 0.726 A
